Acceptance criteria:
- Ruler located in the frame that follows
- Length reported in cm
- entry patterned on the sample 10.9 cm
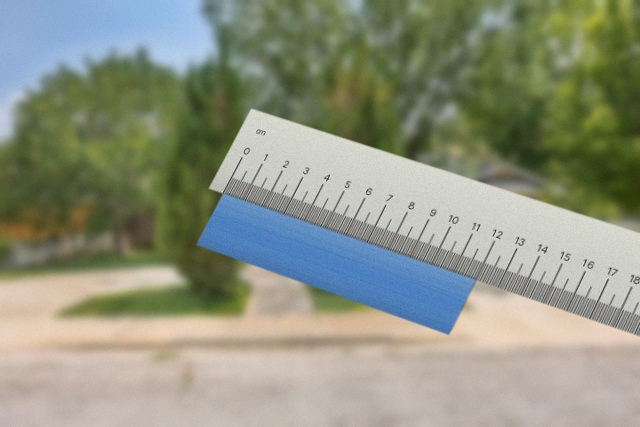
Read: 12 cm
